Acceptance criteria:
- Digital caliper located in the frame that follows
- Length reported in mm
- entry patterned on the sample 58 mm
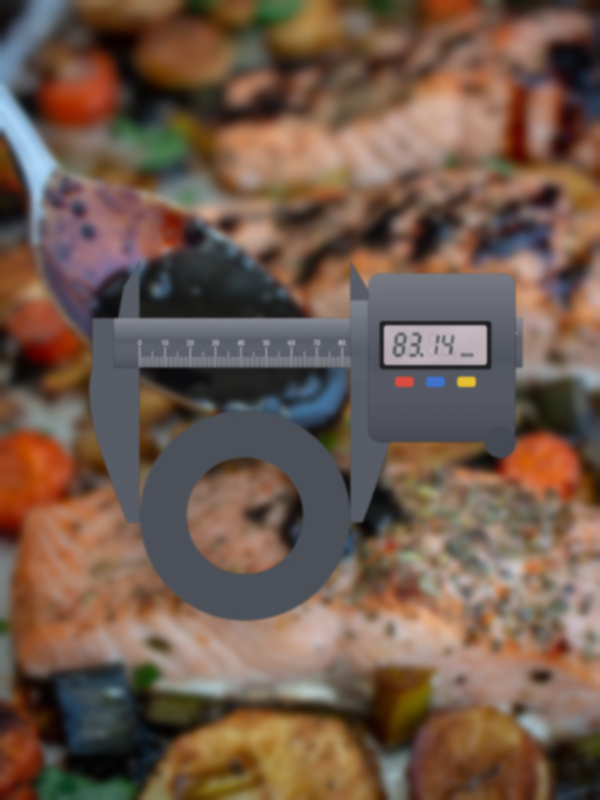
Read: 83.14 mm
